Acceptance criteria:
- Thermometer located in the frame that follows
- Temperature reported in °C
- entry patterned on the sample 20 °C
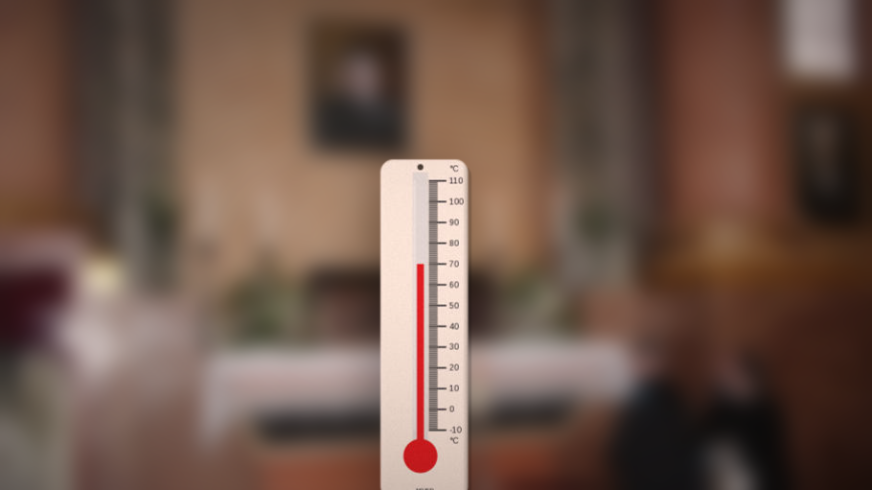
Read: 70 °C
